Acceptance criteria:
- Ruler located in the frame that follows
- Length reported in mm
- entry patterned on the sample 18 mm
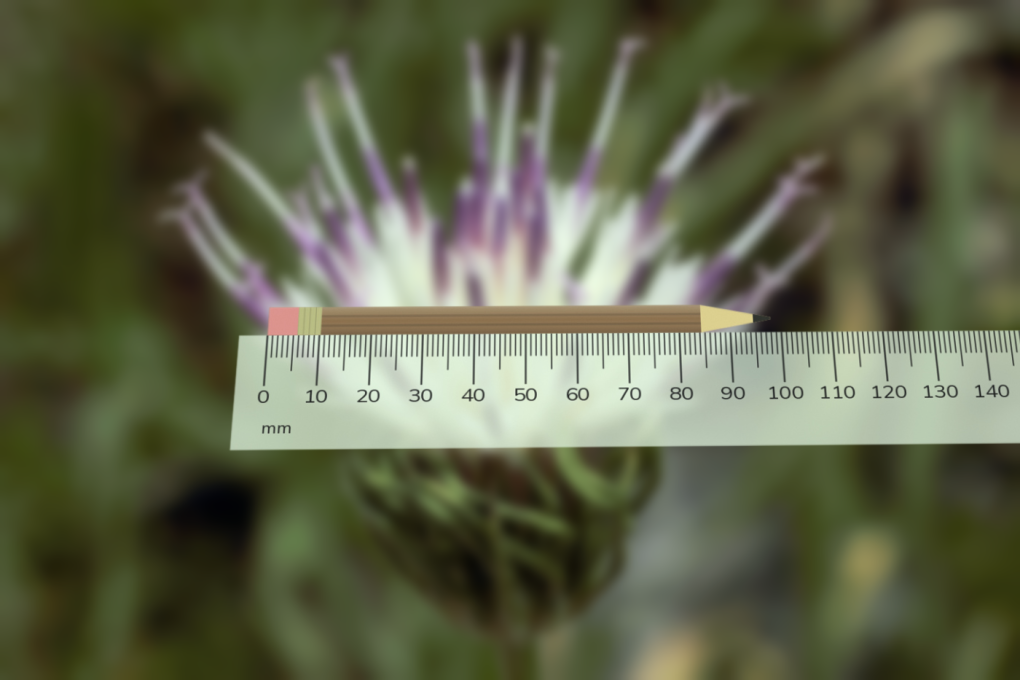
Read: 98 mm
